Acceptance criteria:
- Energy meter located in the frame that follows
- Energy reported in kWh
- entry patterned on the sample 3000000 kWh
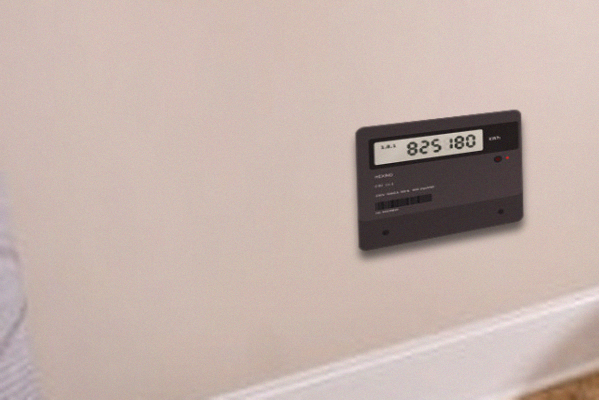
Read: 825180 kWh
